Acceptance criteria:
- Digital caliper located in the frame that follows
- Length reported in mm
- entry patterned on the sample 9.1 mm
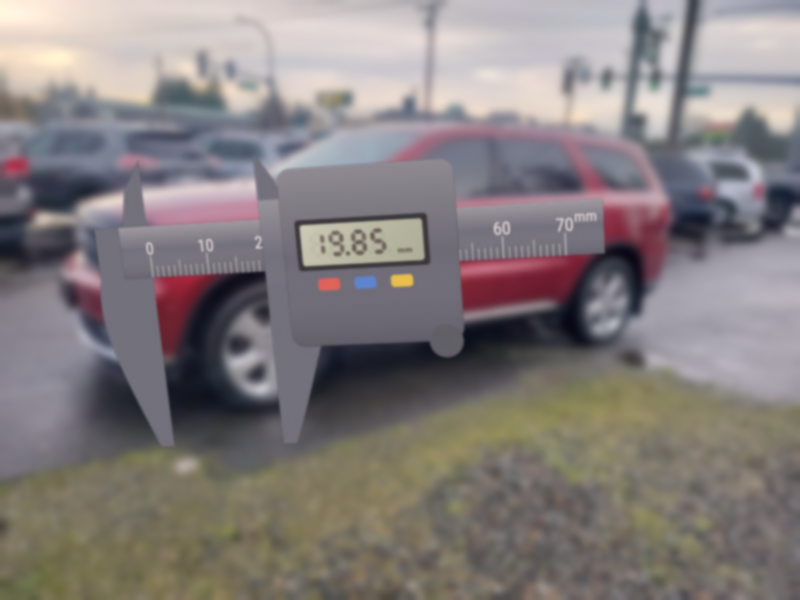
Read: 19.85 mm
